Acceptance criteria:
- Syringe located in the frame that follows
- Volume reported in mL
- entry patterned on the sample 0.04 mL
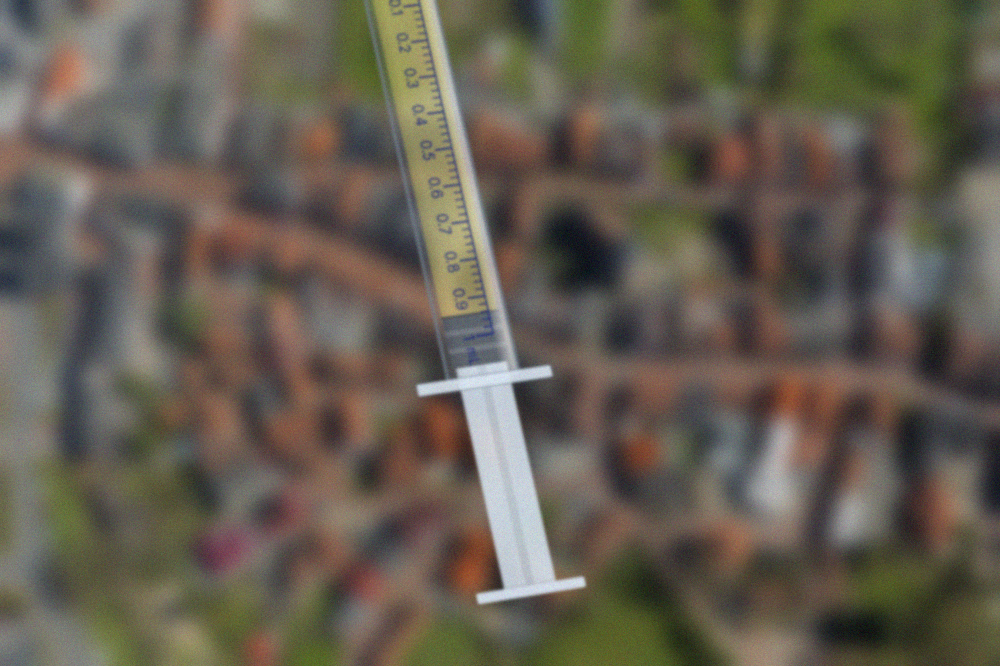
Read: 0.94 mL
